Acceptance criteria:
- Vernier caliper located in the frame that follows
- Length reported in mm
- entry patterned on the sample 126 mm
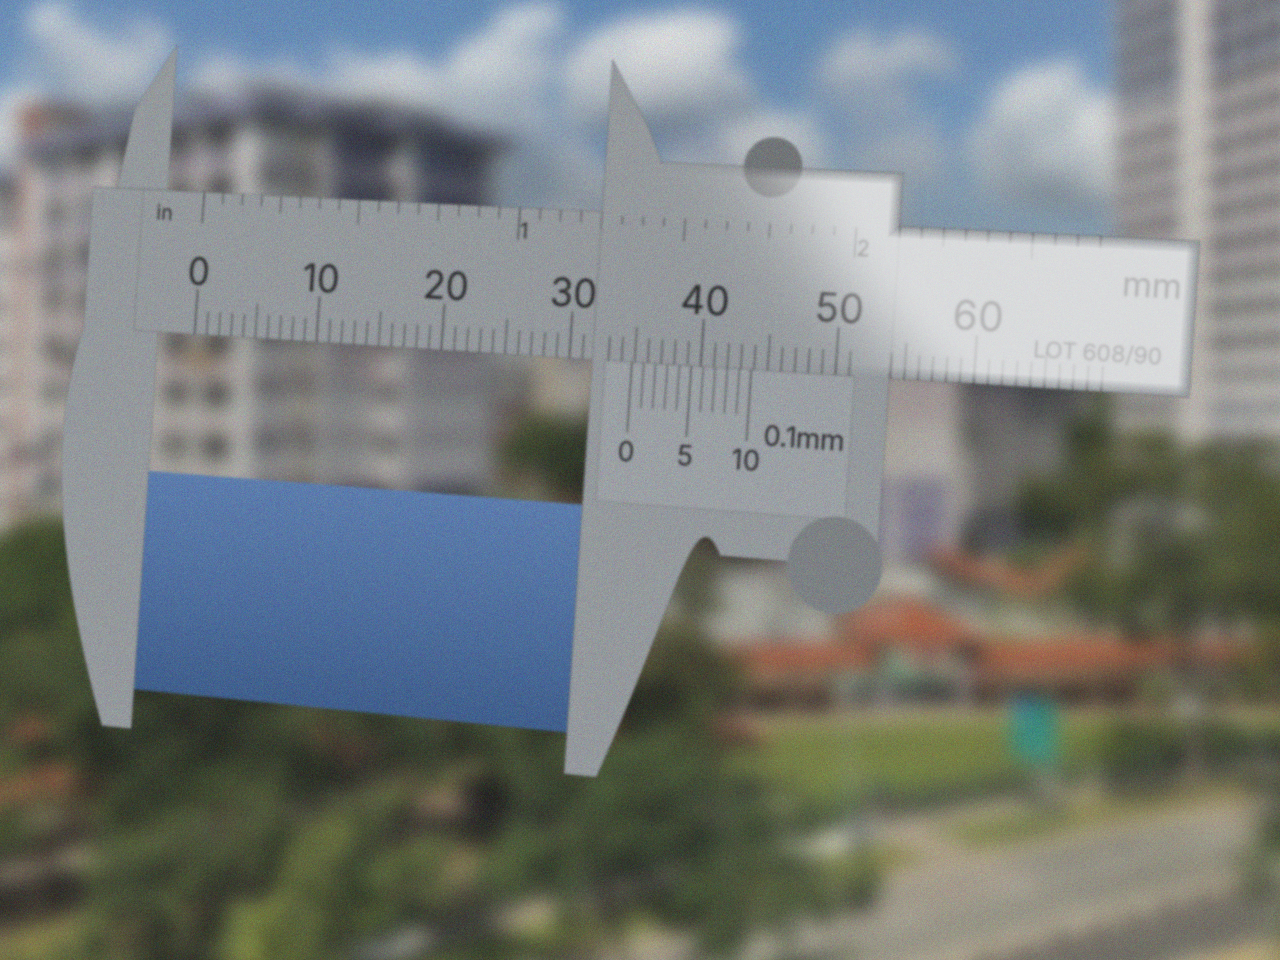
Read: 34.8 mm
